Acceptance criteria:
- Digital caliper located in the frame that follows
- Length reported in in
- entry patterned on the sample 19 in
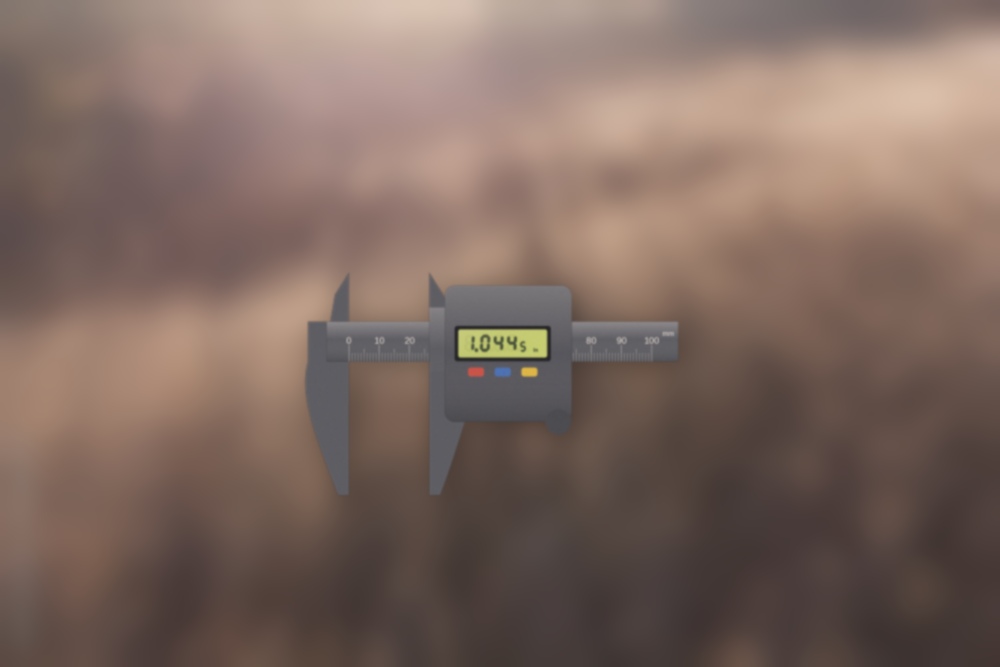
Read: 1.0445 in
